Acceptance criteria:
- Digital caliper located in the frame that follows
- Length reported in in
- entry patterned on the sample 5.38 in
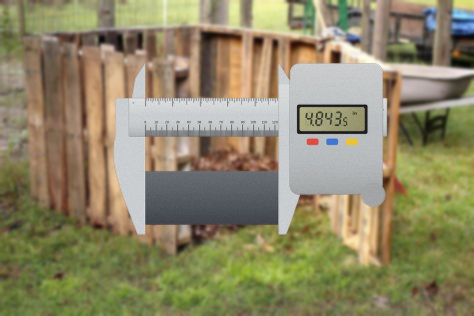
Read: 4.8435 in
